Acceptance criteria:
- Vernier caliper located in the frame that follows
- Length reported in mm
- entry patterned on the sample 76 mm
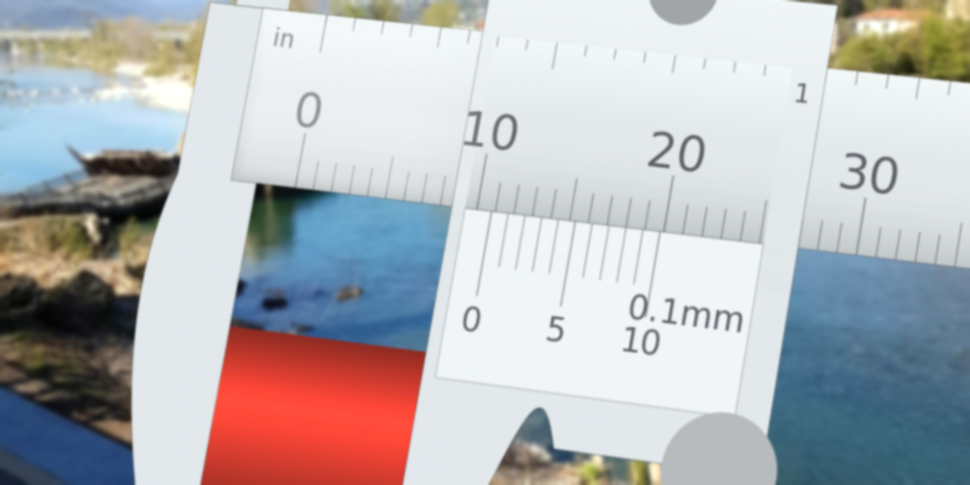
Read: 10.8 mm
